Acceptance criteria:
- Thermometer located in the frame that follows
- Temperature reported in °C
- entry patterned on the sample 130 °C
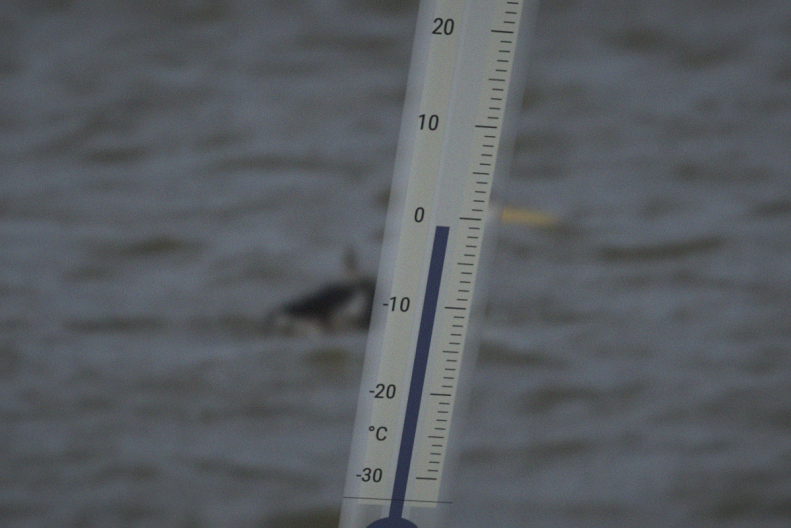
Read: -1 °C
